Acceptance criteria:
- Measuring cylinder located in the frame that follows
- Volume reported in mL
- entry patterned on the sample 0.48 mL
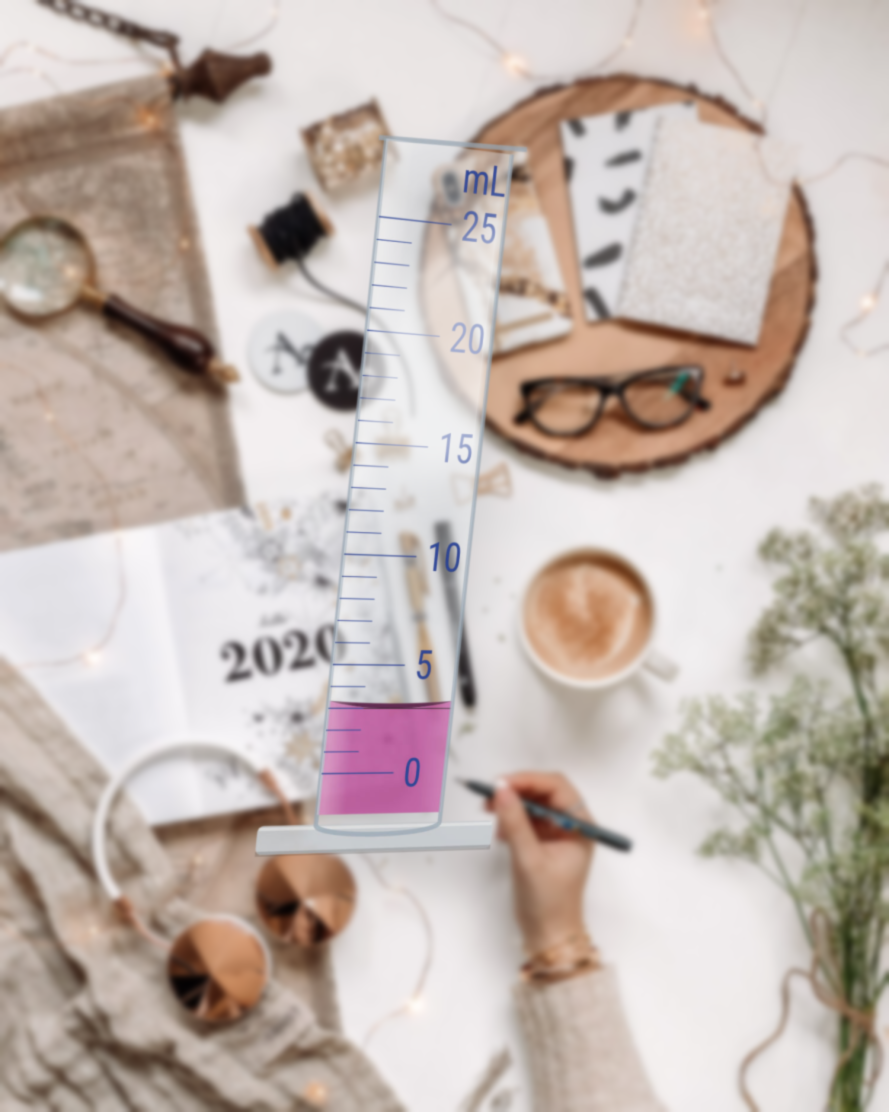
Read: 3 mL
